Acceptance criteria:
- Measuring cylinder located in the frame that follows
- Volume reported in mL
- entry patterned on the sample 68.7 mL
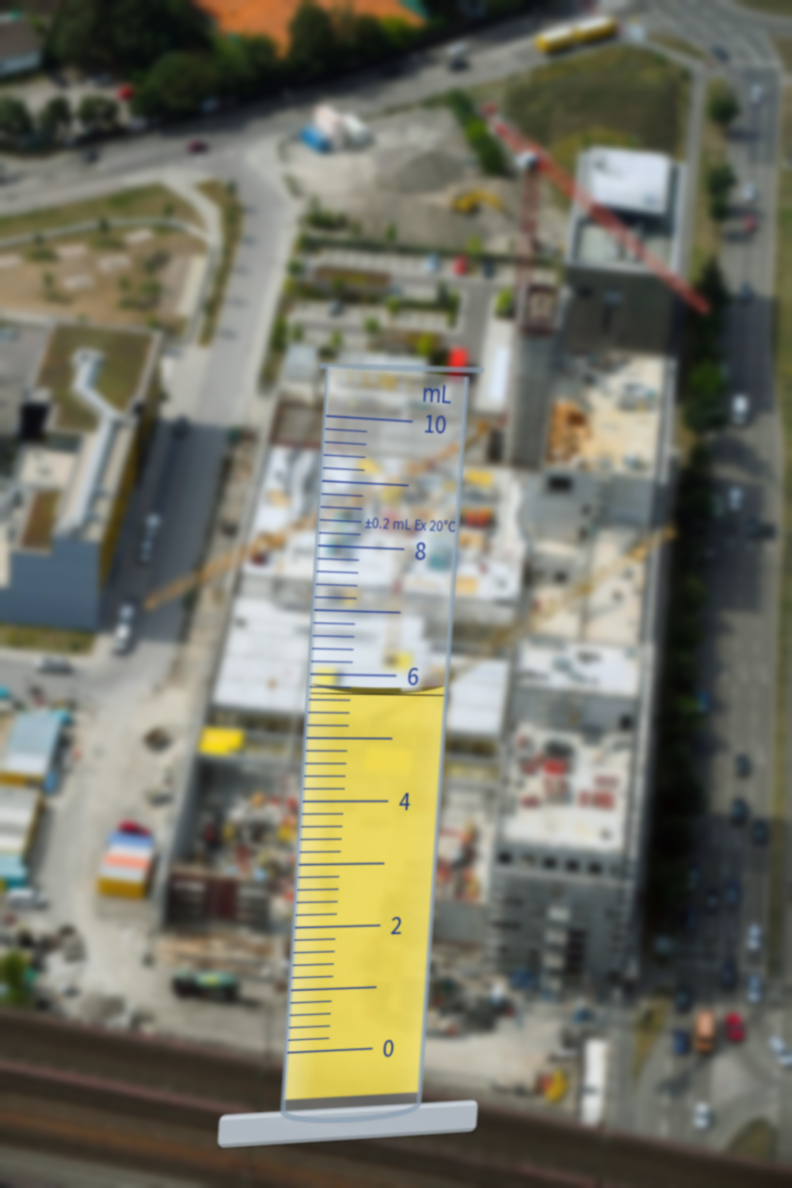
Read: 5.7 mL
